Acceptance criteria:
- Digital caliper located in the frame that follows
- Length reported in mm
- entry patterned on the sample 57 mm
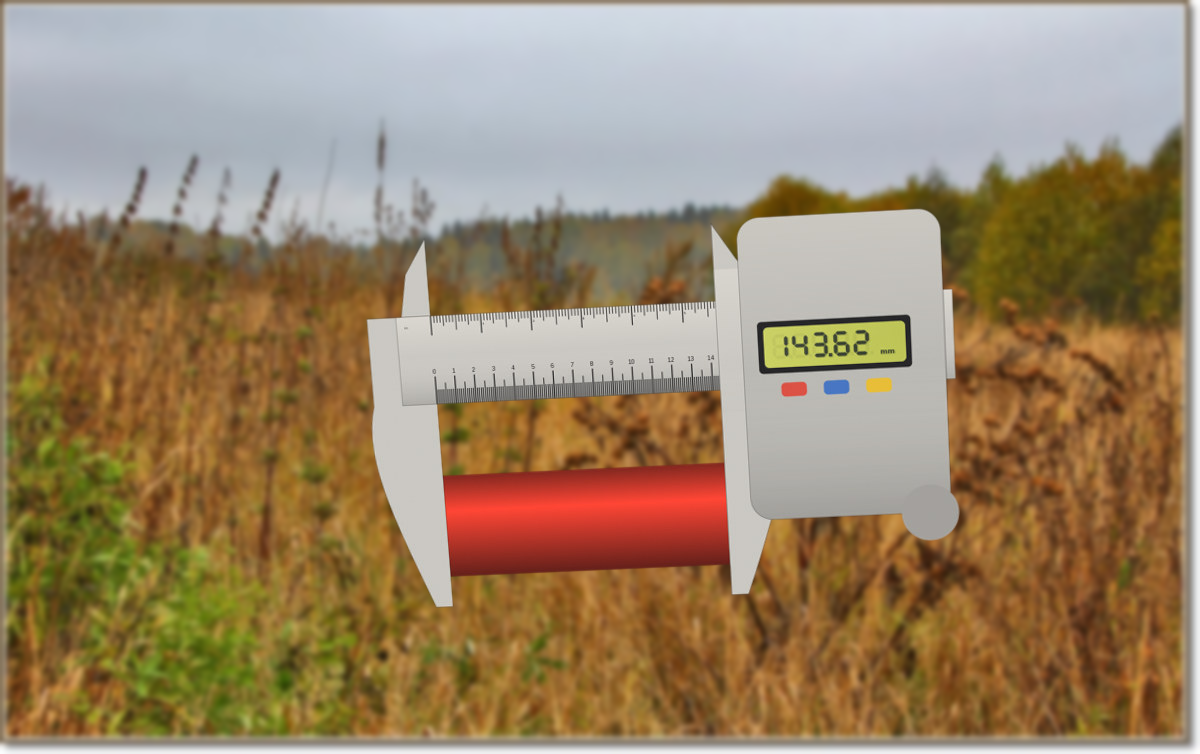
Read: 143.62 mm
